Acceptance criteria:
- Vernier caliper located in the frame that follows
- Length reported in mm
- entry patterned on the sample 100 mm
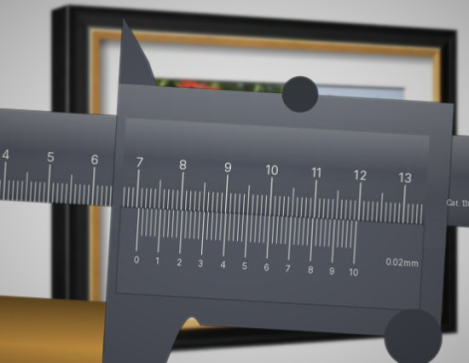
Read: 70.5 mm
